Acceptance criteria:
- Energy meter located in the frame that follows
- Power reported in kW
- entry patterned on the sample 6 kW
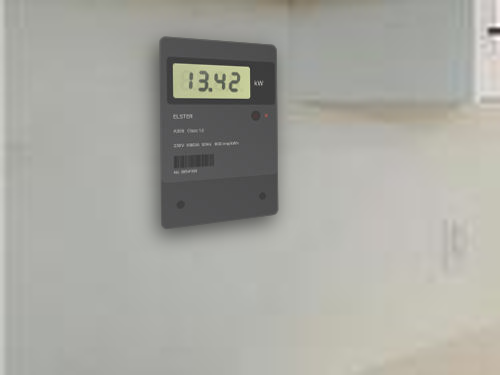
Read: 13.42 kW
